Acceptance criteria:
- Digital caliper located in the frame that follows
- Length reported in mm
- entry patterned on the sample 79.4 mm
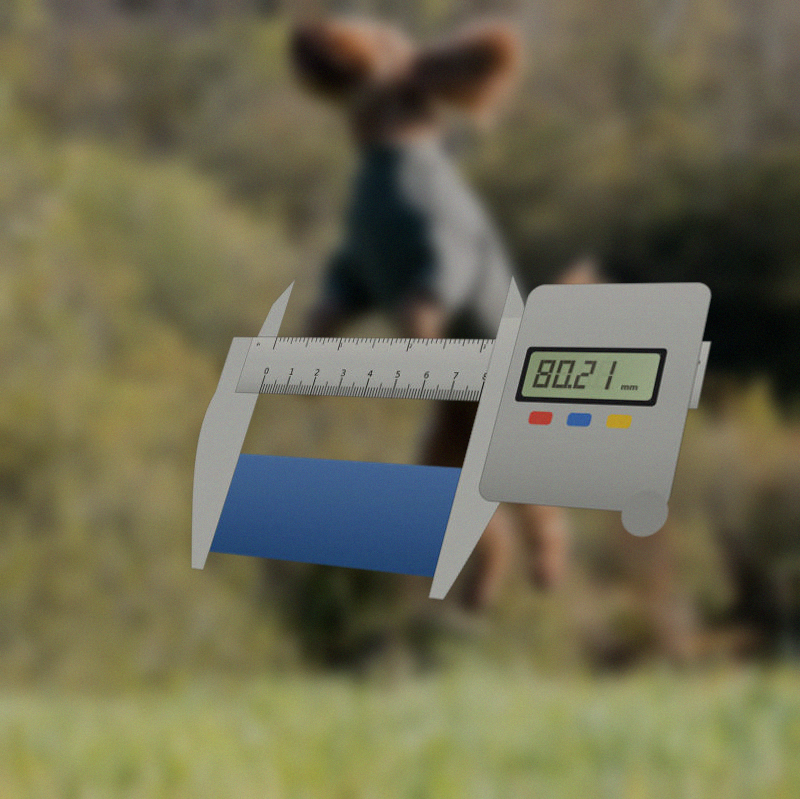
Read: 80.21 mm
